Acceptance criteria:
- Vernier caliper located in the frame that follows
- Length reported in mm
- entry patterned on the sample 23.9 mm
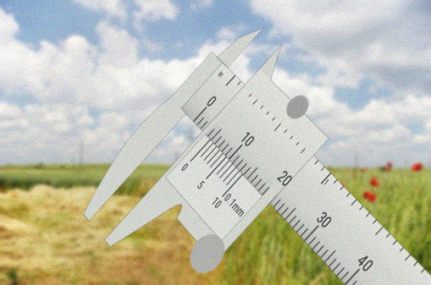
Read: 4.8 mm
